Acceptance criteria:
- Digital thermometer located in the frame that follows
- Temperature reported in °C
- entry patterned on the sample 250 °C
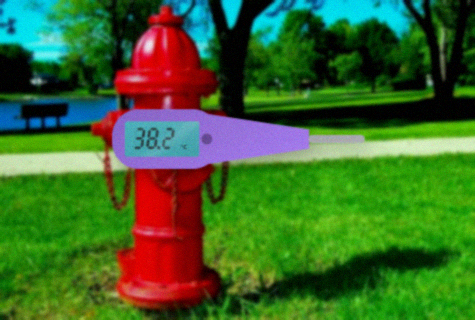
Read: 38.2 °C
